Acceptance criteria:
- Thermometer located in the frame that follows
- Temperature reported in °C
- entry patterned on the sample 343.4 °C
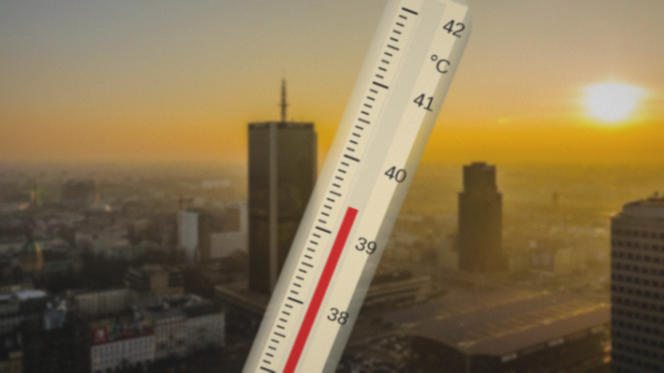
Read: 39.4 °C
